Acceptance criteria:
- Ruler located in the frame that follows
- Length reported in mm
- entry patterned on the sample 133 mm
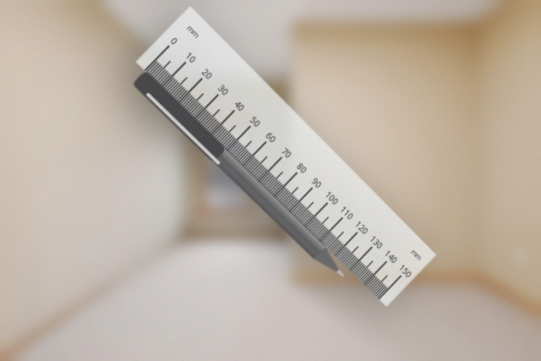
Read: 130 mm
